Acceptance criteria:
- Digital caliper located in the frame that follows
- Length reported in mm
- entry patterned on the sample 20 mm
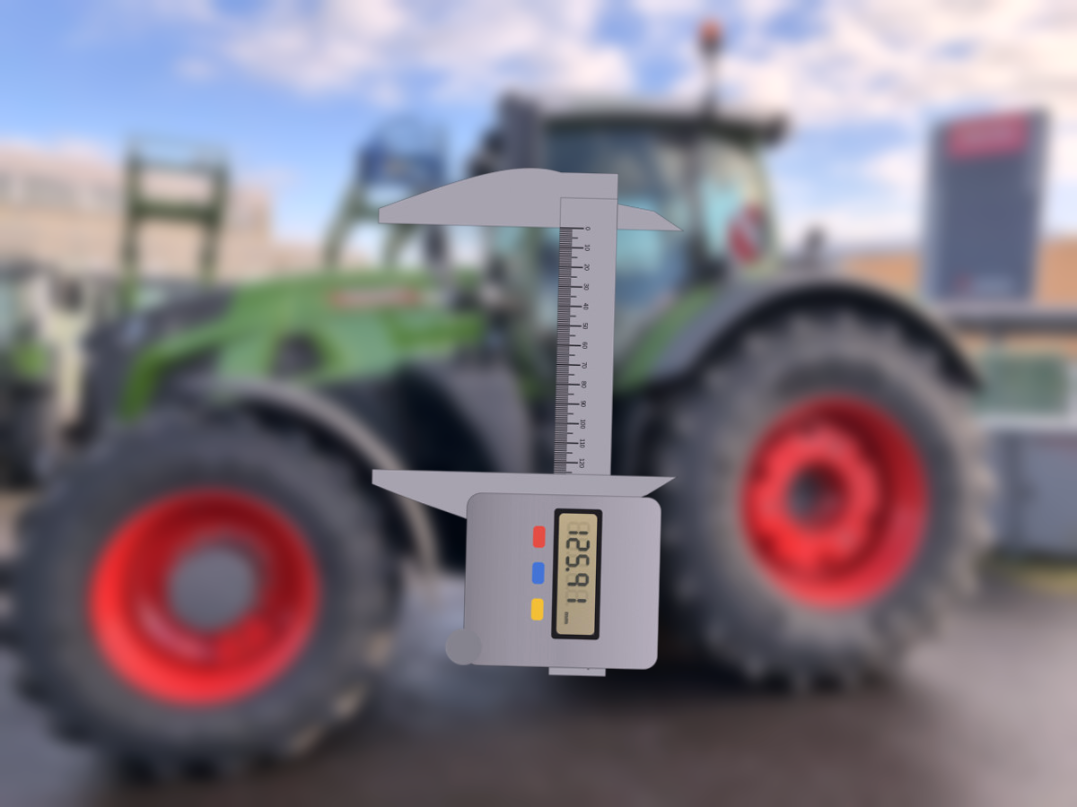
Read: 125.91 mm
